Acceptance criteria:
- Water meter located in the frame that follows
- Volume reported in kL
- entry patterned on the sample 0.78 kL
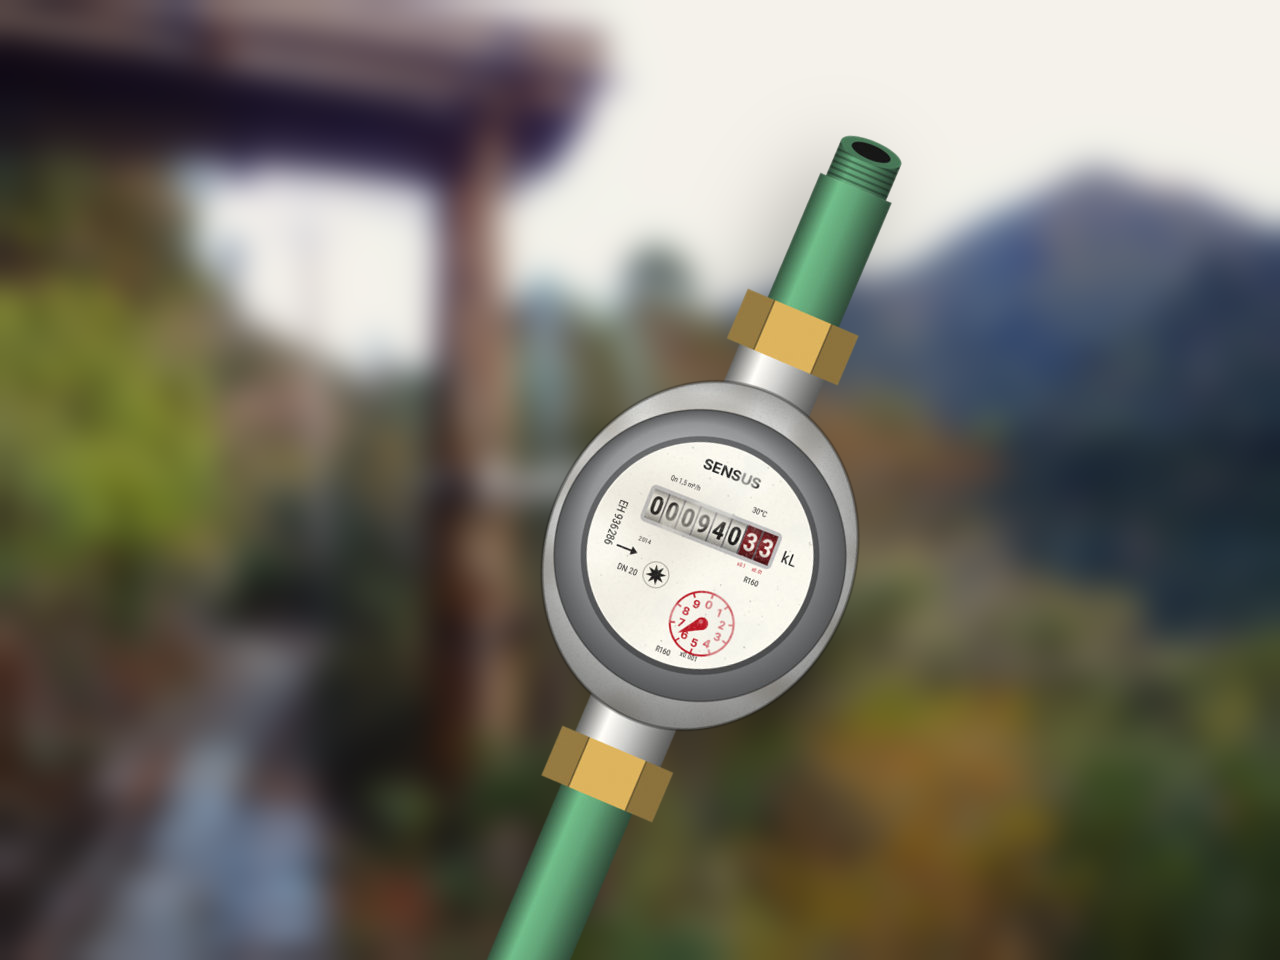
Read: 940.336 kL
